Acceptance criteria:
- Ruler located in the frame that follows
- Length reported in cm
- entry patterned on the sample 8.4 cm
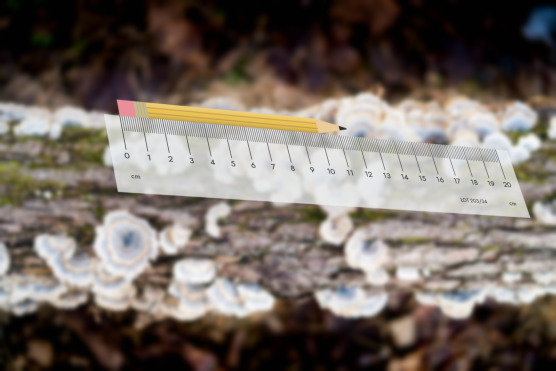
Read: 11.5 cm
